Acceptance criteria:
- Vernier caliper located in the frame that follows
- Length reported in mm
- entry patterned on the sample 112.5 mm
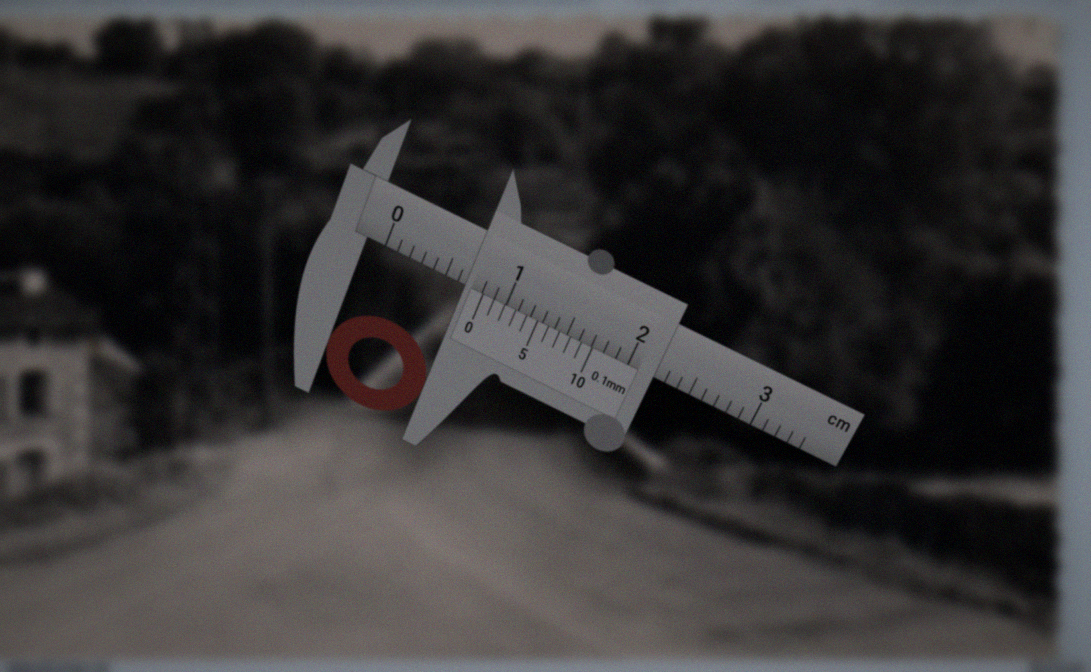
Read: 8.1 mm
